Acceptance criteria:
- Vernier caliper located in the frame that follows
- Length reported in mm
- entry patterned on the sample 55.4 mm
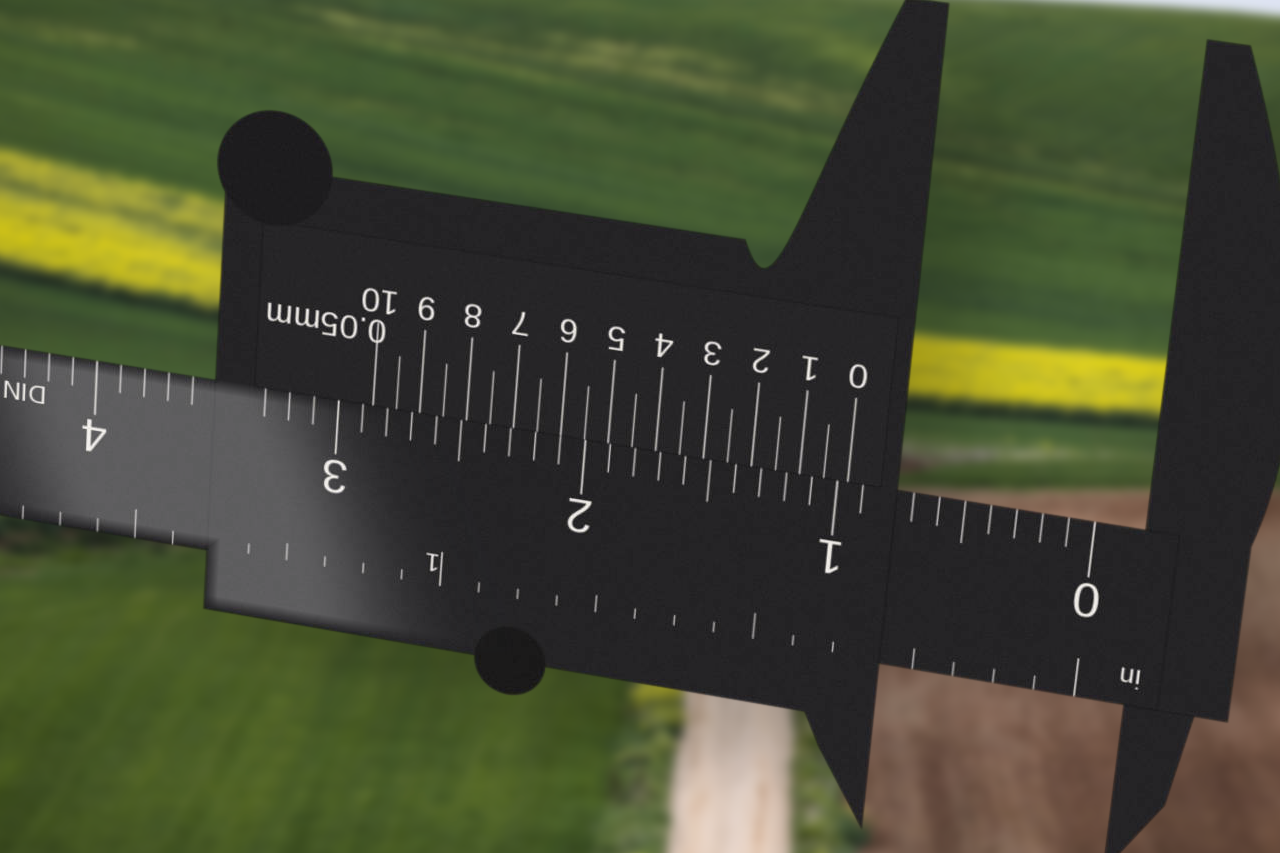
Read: 9.6 mm
